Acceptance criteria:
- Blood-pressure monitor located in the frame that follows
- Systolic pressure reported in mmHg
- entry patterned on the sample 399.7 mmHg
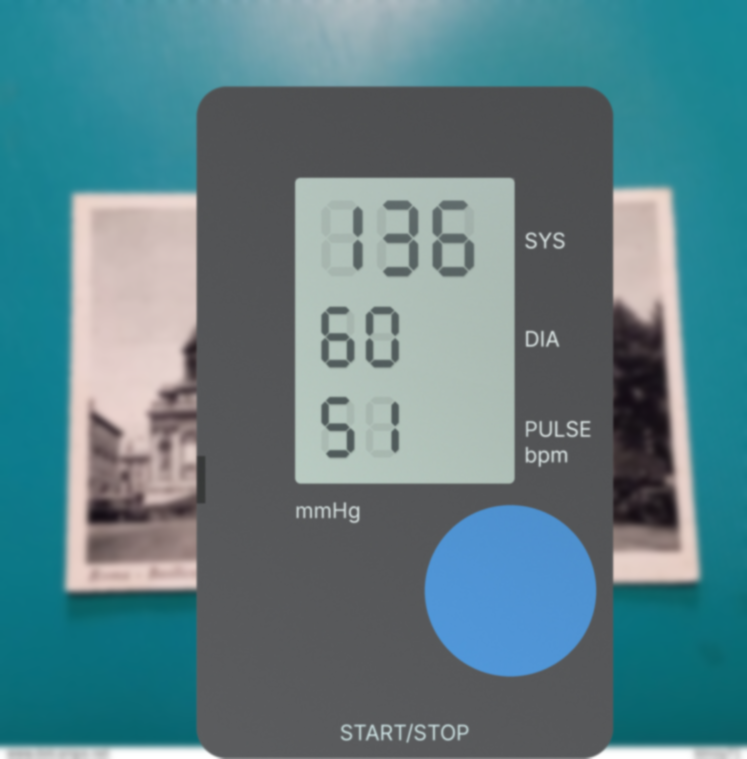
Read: 136 mmHg
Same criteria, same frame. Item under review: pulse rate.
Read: 51 bpm
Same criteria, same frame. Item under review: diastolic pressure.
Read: 60 mmHg
